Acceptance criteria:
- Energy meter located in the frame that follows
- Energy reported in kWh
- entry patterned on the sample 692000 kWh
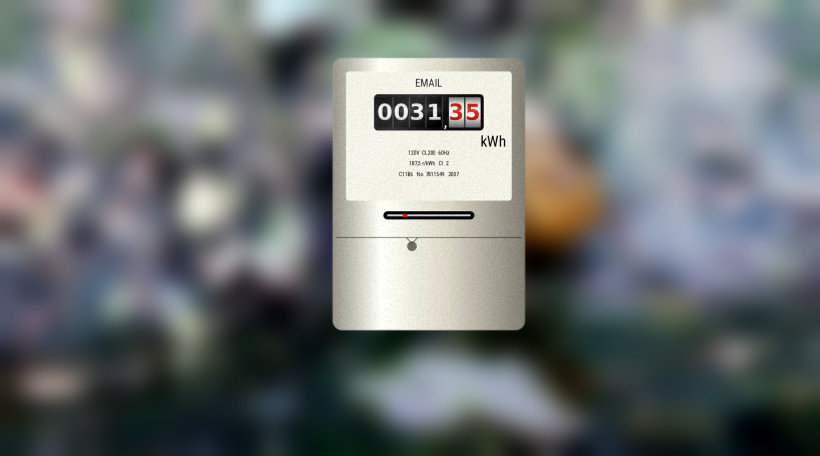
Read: 31.35 kWh
